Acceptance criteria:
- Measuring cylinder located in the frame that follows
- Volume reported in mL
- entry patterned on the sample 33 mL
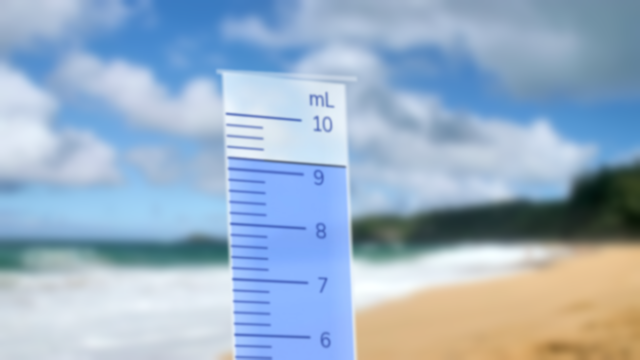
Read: 9.2 mL
